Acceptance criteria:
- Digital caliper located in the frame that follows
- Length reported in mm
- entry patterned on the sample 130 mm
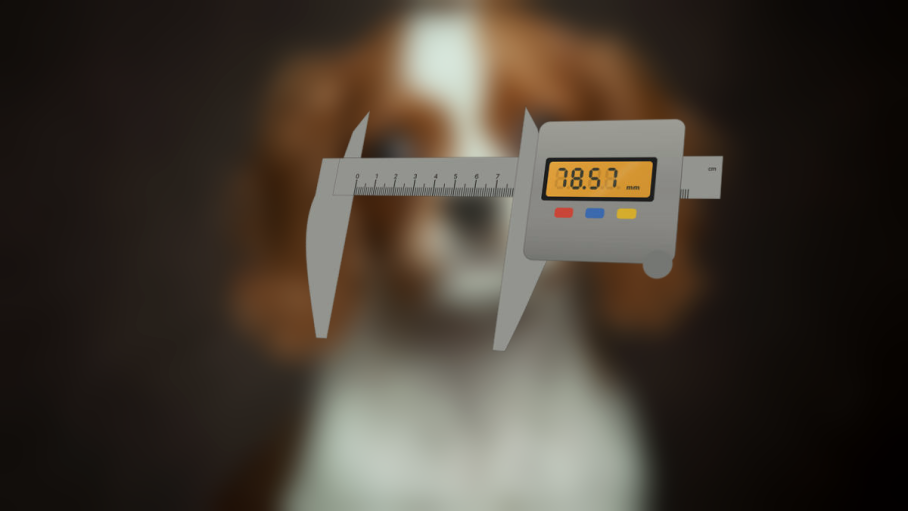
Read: 78.57 mm
